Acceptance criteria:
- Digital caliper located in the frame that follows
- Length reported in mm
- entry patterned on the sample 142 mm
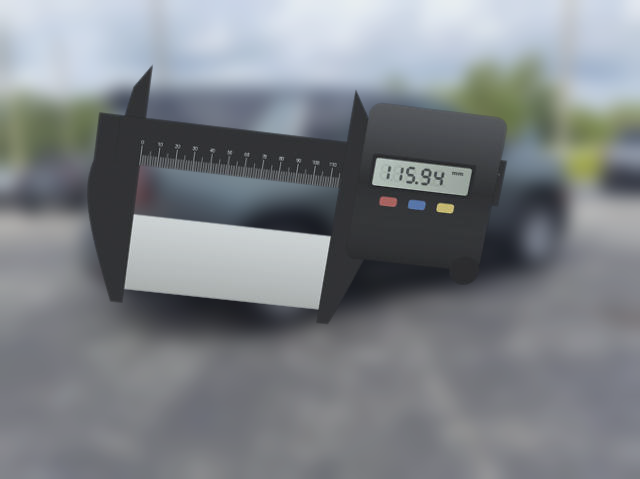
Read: 115.94 mm
